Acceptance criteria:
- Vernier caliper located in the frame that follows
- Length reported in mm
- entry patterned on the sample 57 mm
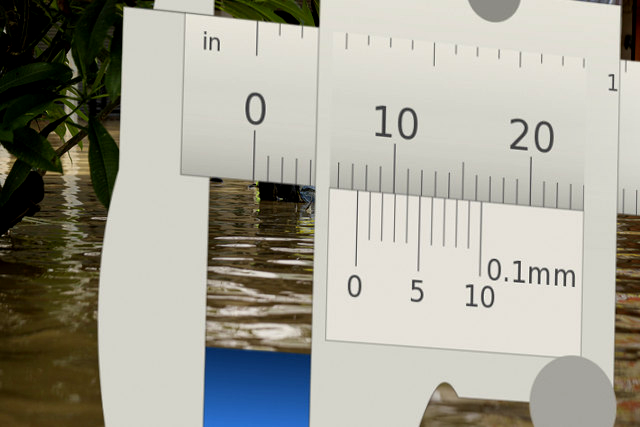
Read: 7.4 mm
